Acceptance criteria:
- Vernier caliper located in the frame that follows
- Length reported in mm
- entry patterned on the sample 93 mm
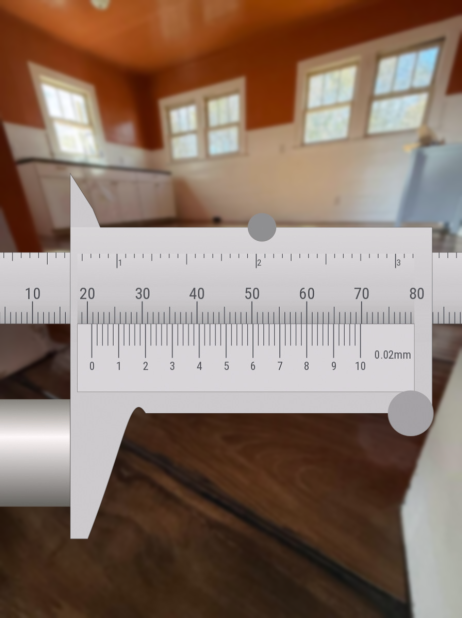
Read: 20.8 mm
